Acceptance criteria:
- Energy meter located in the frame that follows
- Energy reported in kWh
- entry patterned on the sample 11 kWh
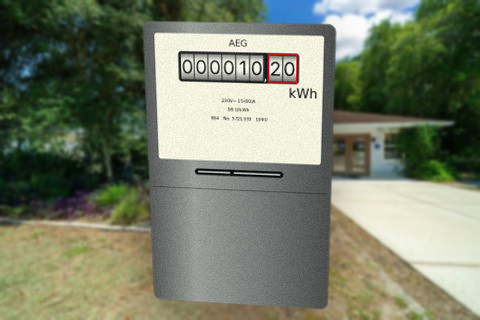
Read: 10.20 kWh
